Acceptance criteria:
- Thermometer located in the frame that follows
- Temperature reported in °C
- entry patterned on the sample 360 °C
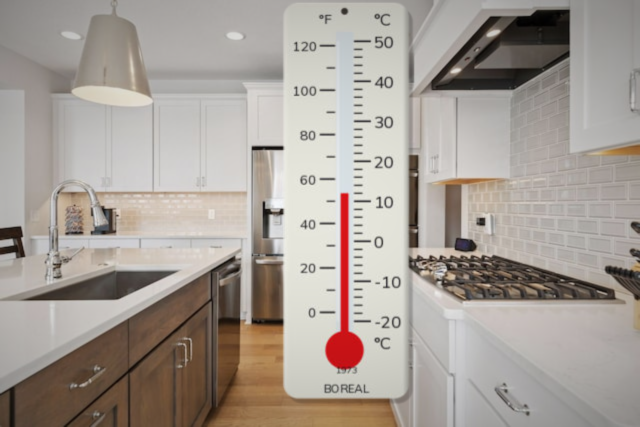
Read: 12 °C
